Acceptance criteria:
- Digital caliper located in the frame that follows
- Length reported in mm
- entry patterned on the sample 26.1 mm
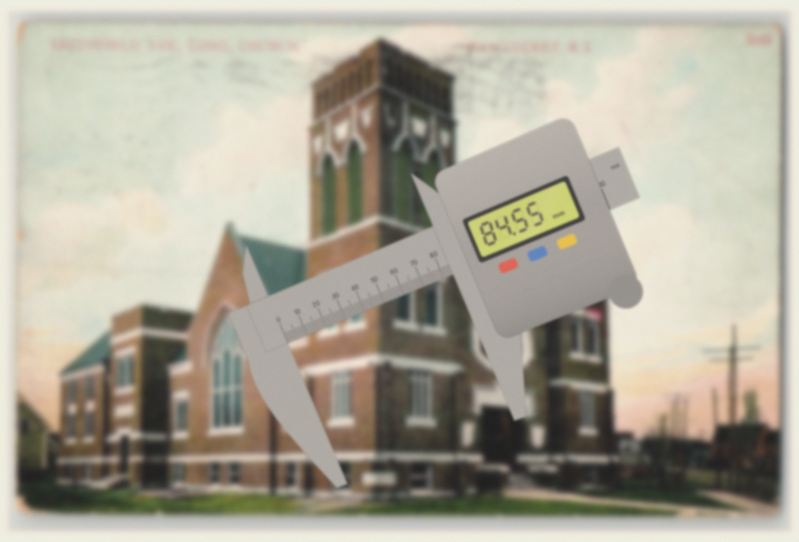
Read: 84.55 mm
